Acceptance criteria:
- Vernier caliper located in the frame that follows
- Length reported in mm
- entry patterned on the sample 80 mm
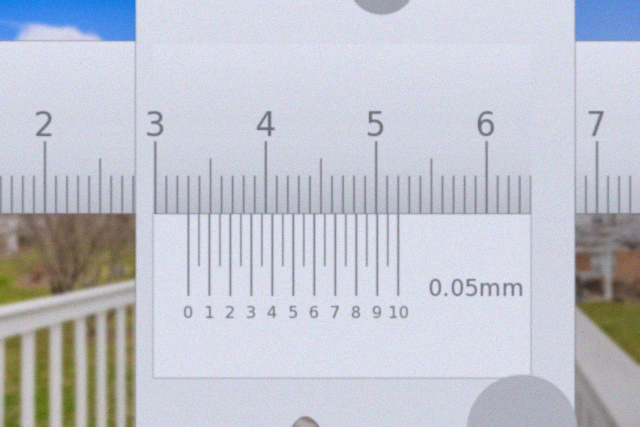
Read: 33.0 mm
